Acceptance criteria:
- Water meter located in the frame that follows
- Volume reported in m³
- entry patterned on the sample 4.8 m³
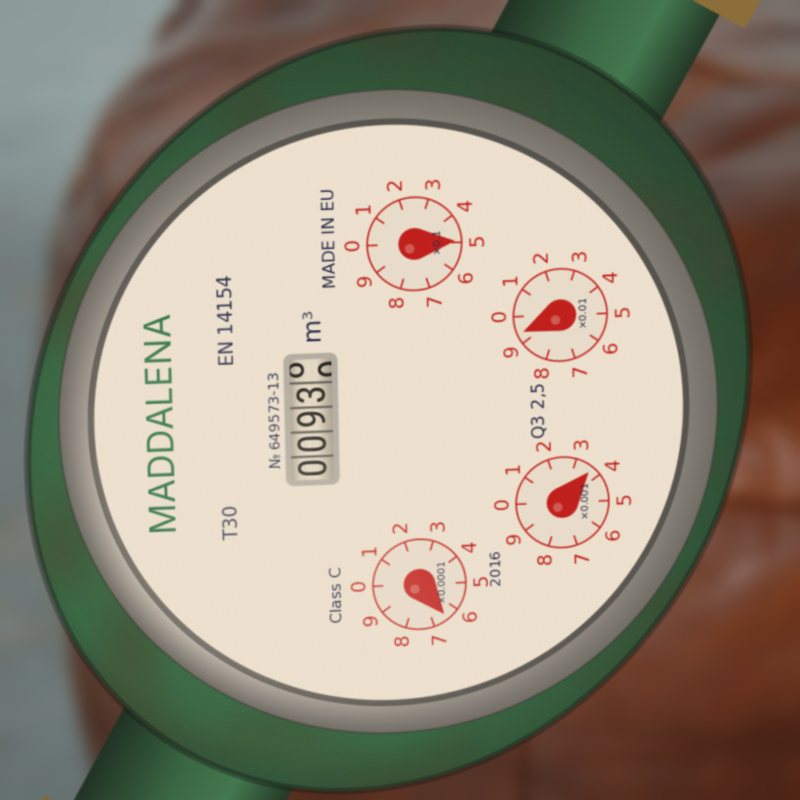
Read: 938.4936 m³
